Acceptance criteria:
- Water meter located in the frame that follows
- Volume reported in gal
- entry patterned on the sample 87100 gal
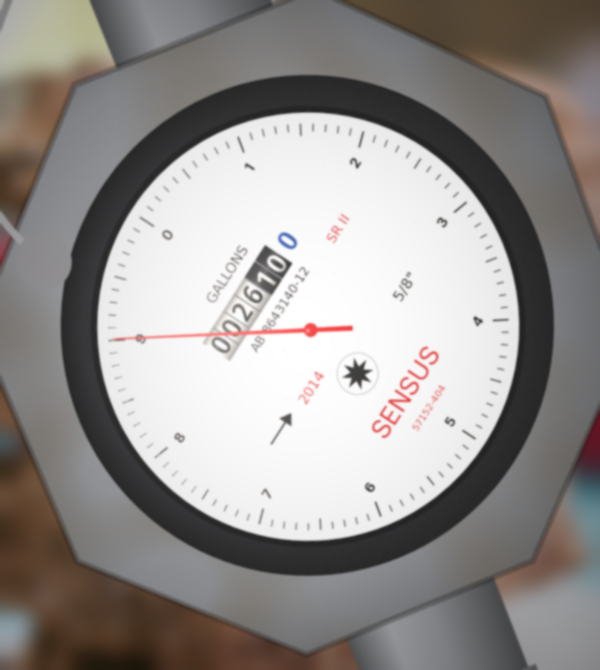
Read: 26099.0 gal
